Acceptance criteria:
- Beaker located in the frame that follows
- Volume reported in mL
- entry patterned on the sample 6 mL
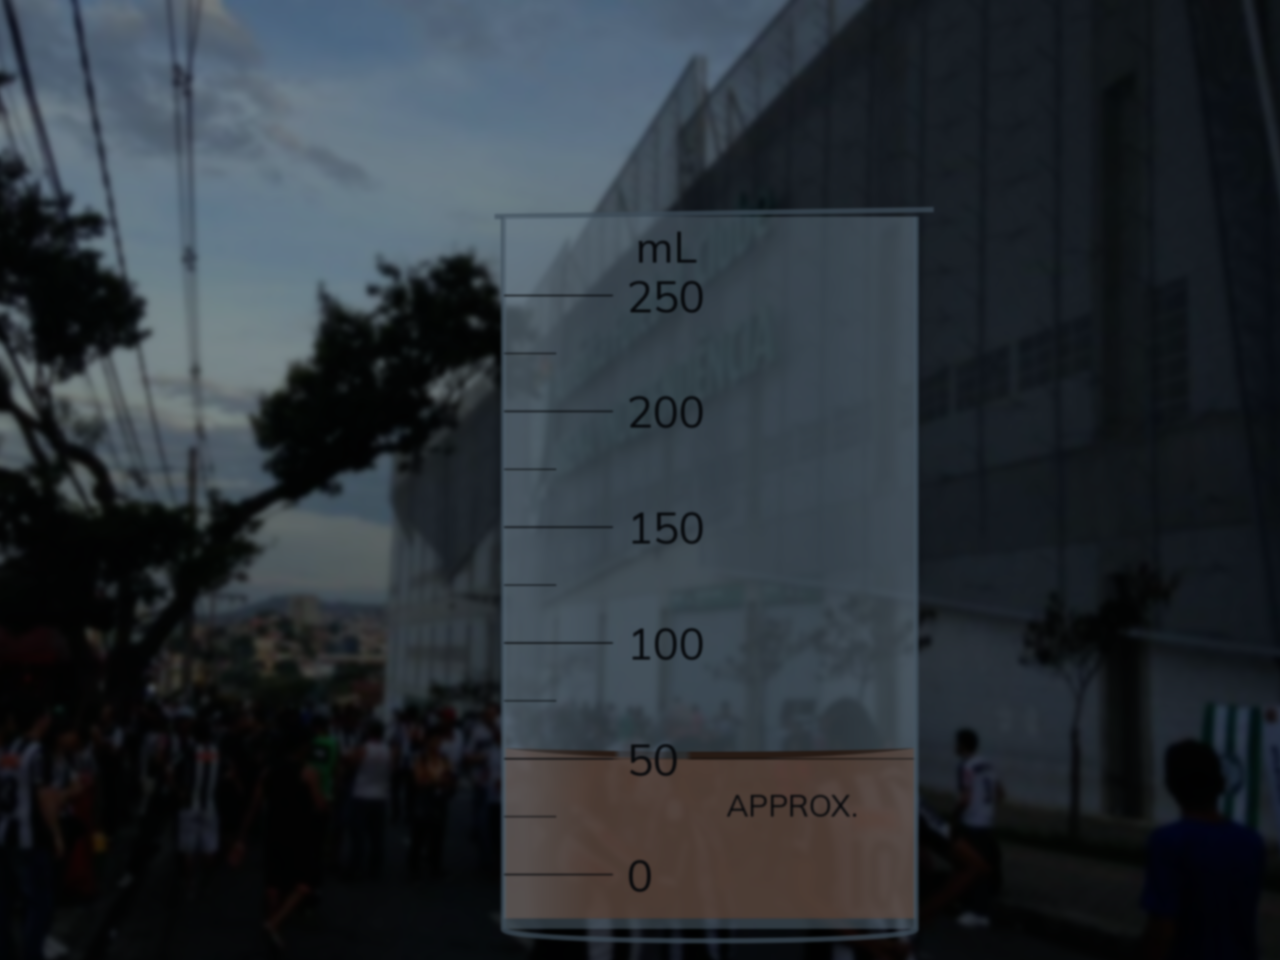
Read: 50 mL
